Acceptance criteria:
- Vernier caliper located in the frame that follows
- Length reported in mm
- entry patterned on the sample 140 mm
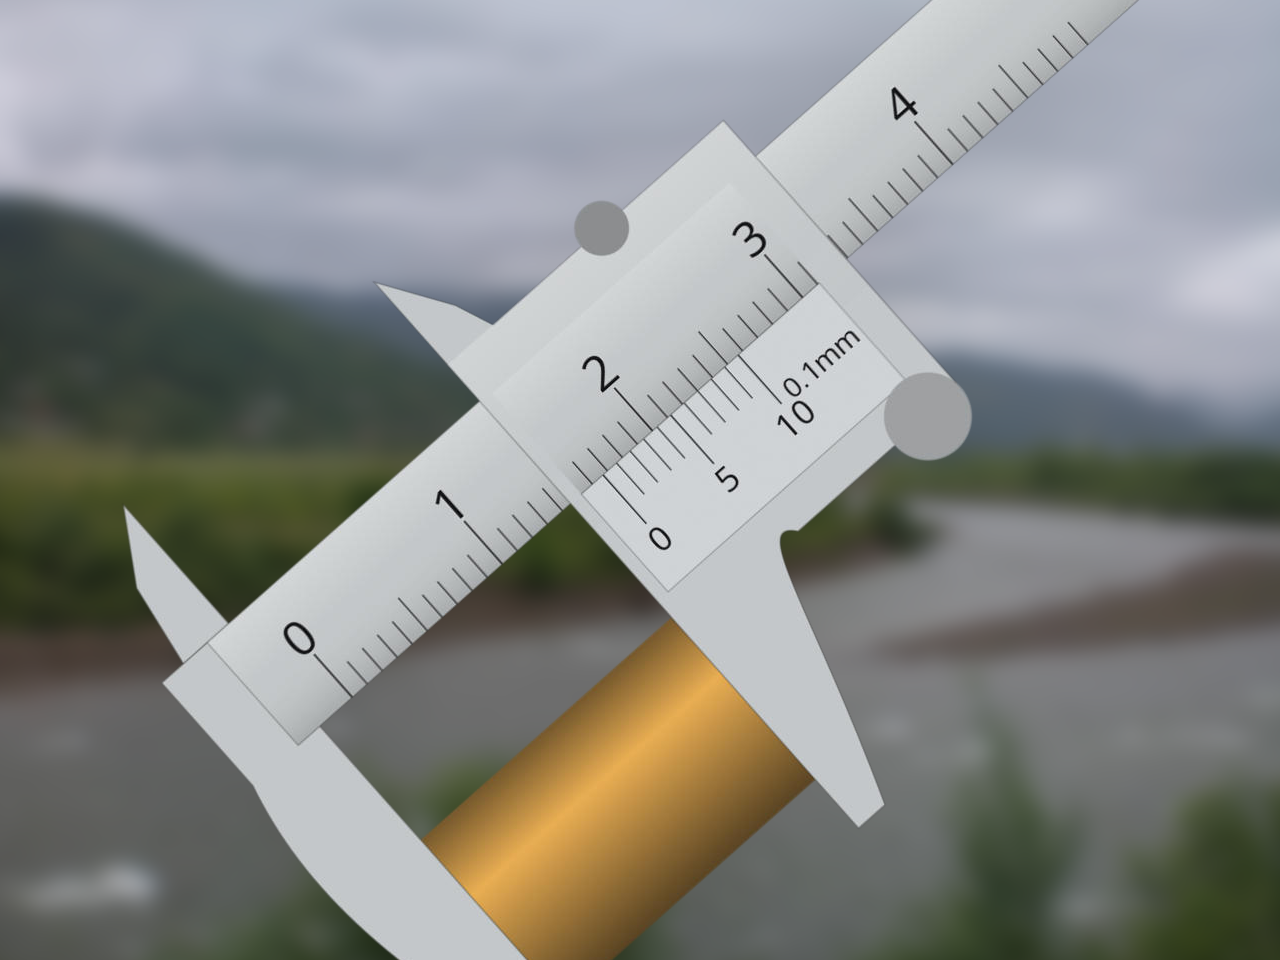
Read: 16.7 mm
